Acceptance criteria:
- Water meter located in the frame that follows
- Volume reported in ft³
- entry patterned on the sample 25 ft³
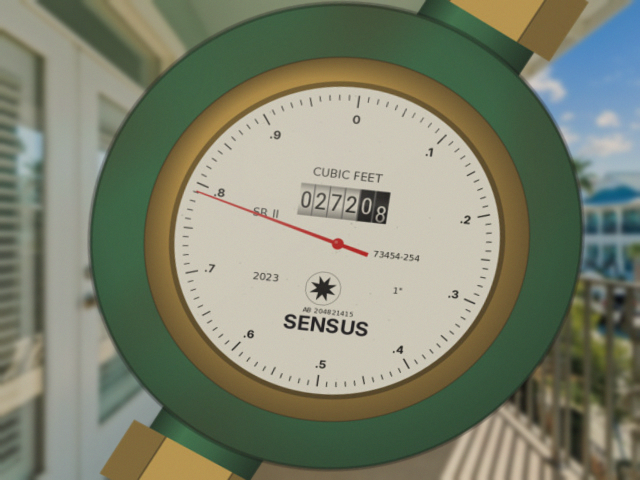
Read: 27207.79 ft³
